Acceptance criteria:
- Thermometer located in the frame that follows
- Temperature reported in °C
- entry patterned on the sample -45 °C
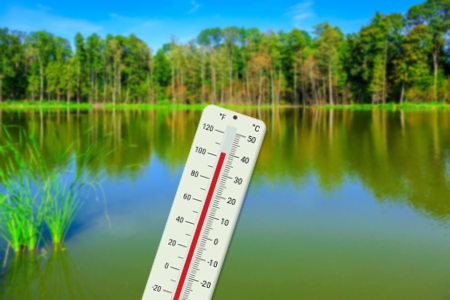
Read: 40 °C
